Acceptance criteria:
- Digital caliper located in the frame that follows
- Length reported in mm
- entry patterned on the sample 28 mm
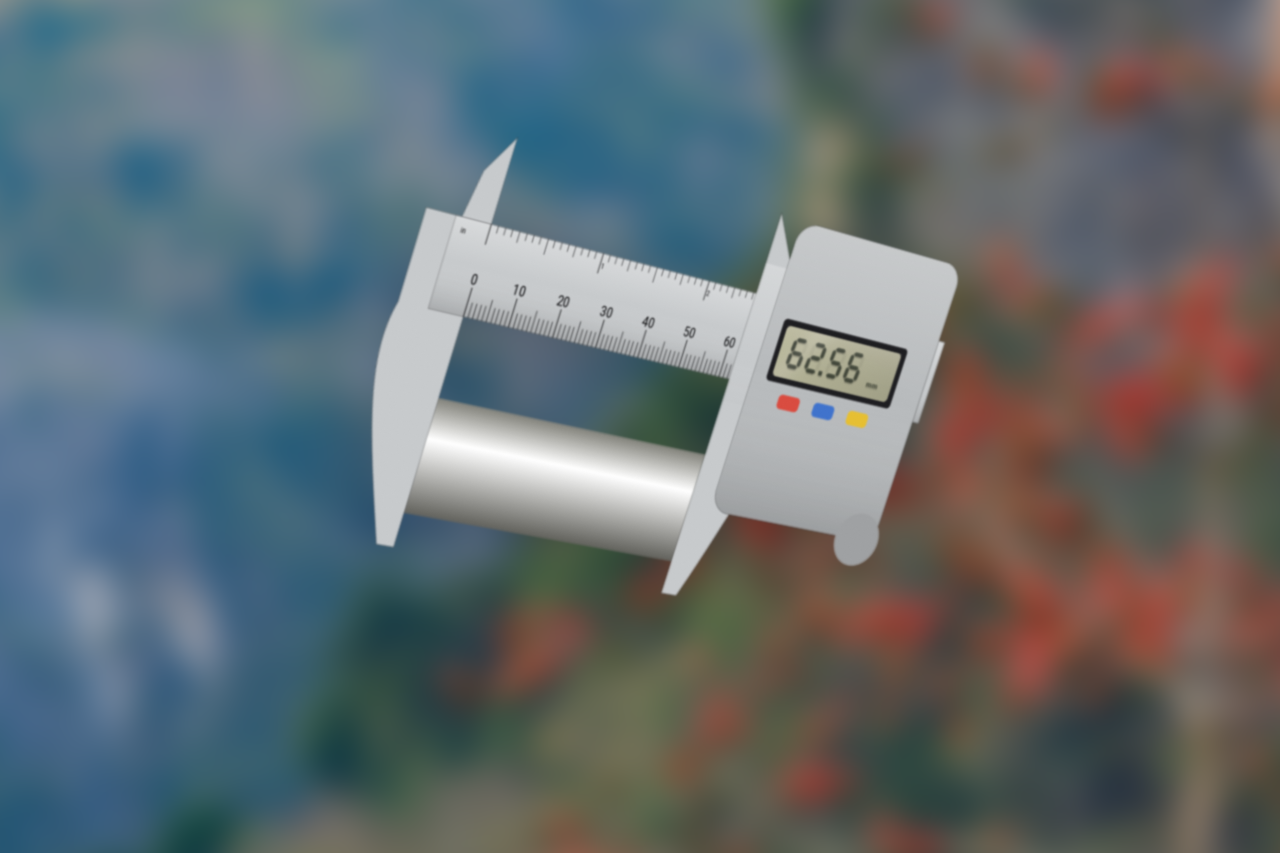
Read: 62.56 mm
